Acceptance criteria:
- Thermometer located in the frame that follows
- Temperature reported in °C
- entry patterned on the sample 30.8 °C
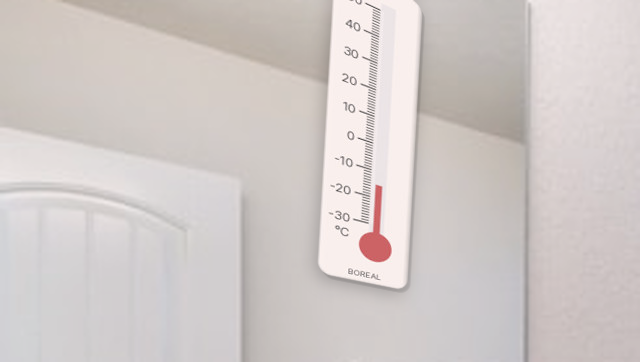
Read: -15 °C
